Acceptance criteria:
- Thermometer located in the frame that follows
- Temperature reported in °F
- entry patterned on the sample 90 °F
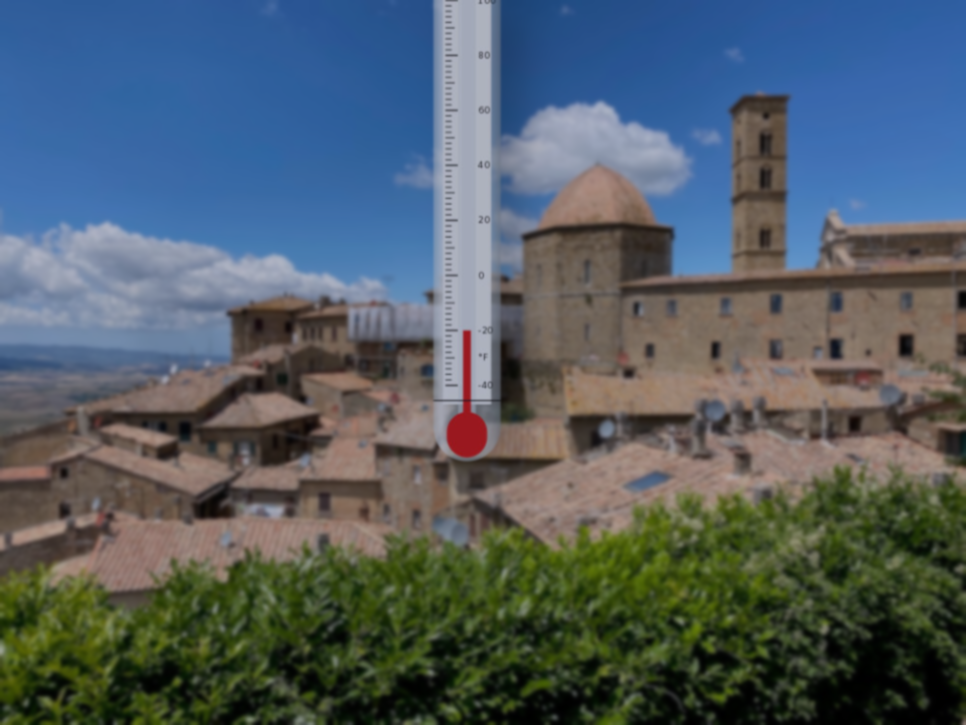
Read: -20 °F
